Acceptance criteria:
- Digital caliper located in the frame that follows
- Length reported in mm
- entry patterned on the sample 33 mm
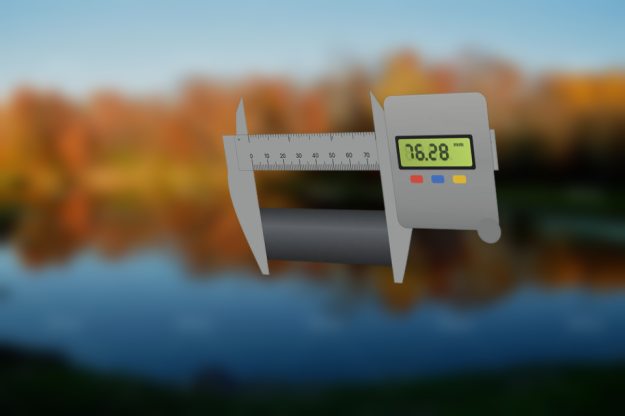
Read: 76.28 mm
